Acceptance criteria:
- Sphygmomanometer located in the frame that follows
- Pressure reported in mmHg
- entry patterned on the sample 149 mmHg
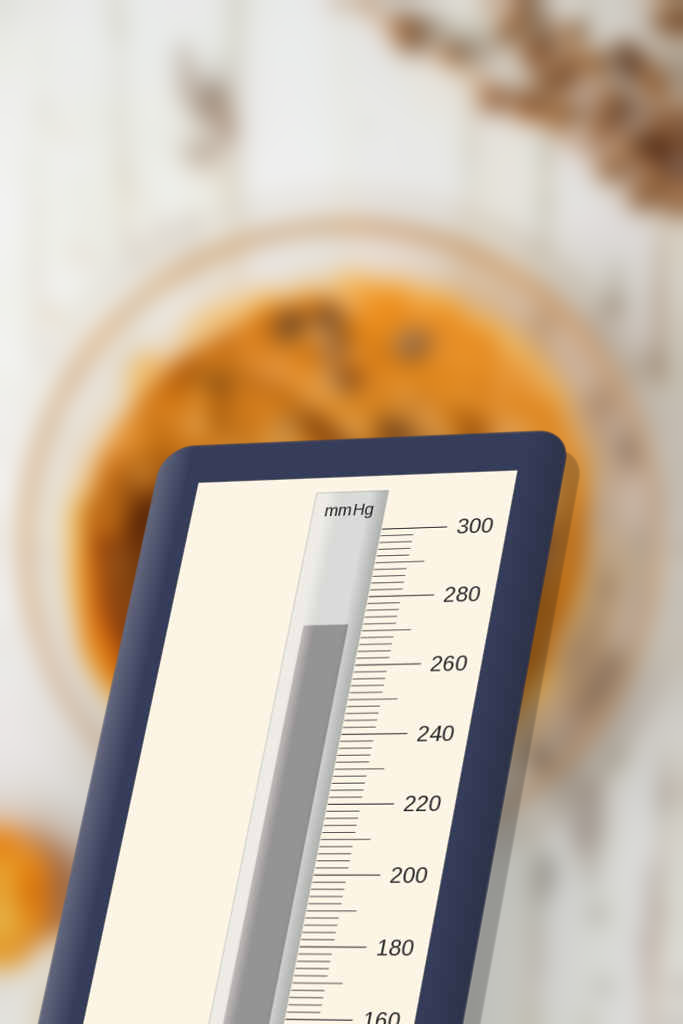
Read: 272 mmHg
